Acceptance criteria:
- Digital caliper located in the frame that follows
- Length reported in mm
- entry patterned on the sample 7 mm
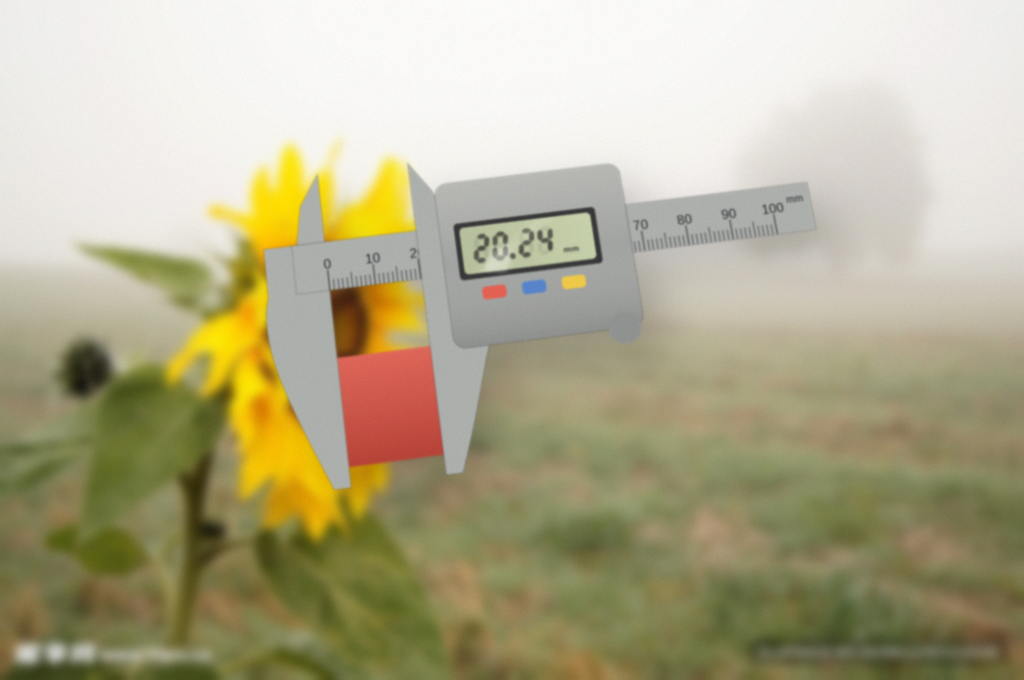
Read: 20.24 mm
